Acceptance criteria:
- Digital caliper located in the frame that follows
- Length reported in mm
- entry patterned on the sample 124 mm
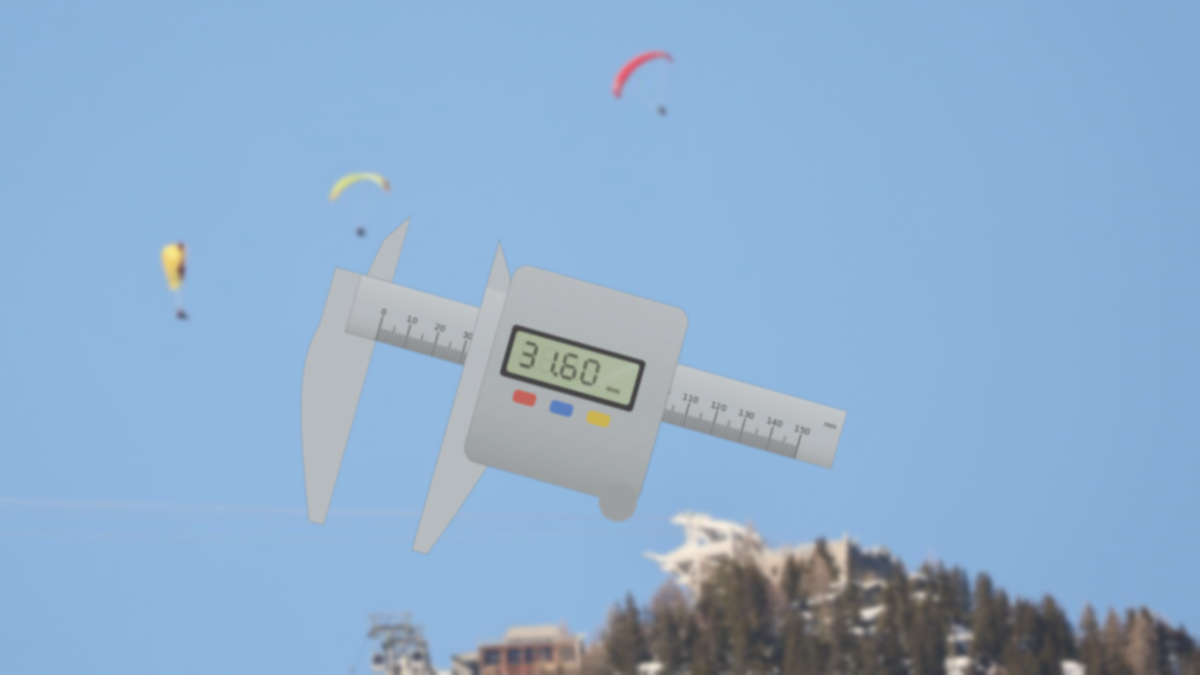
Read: 31.60 mm
